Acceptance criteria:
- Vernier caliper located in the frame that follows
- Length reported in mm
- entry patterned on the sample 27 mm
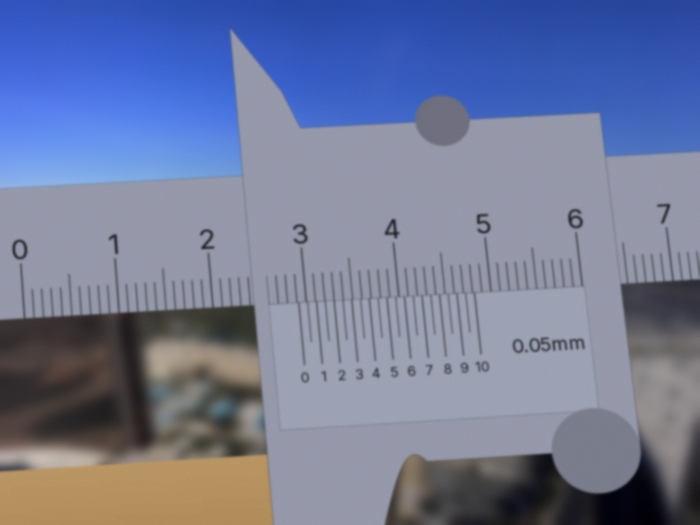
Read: 29.2 mm
